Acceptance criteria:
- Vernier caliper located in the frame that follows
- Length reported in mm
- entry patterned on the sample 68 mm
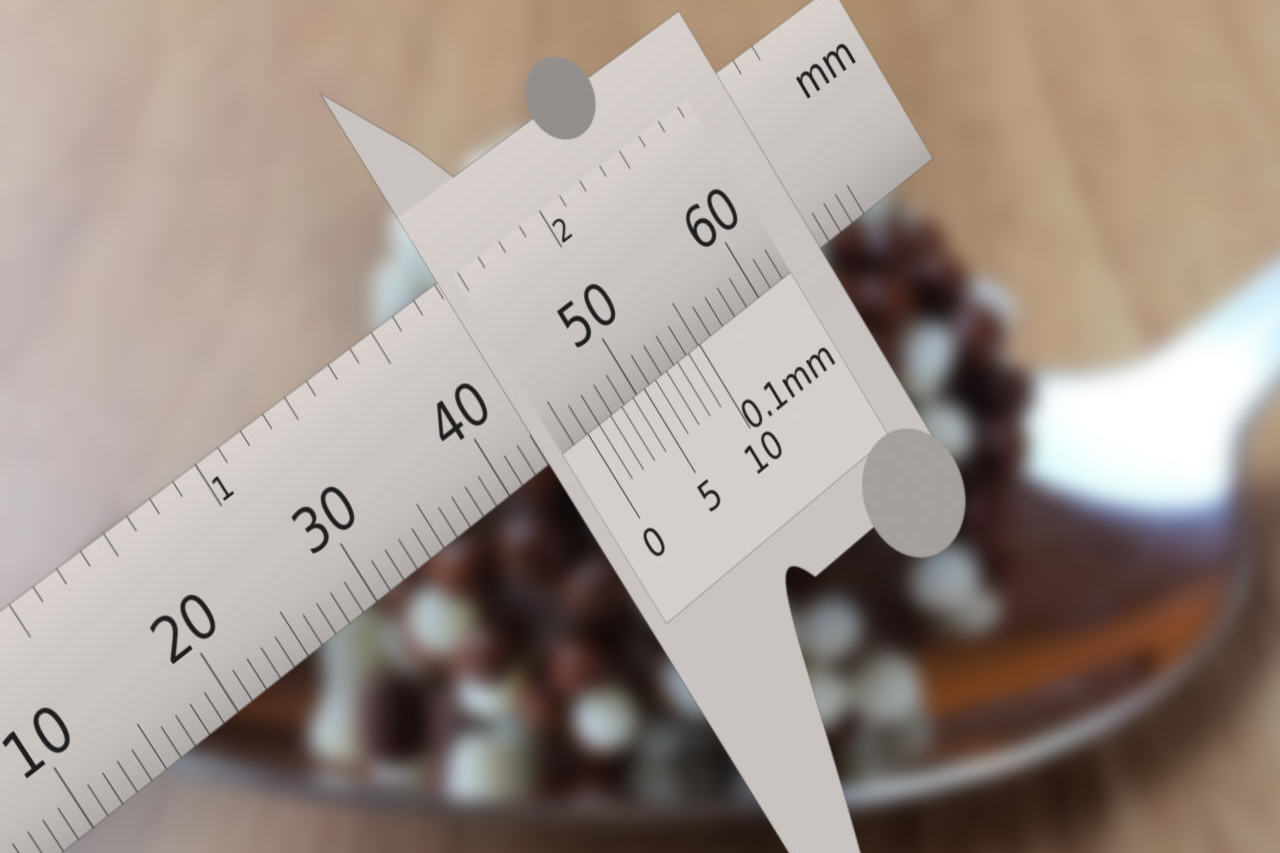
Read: 46.1 mm
